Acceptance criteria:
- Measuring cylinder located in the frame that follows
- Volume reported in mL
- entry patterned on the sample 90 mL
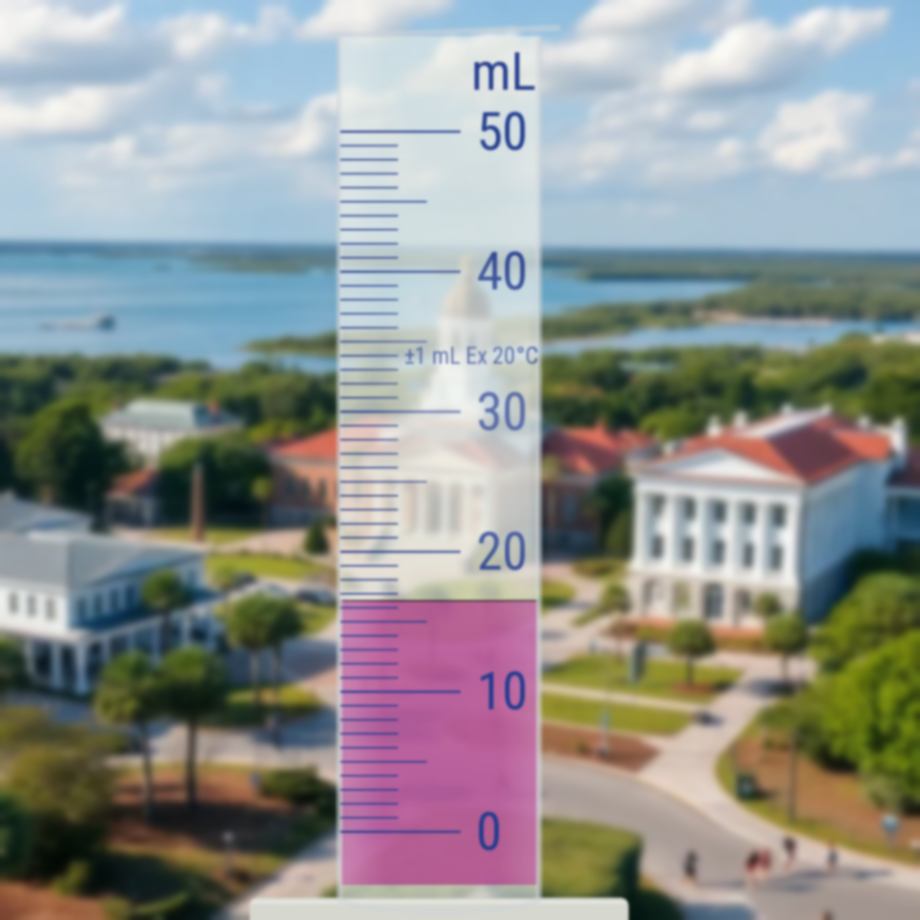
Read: 16.5 mL
